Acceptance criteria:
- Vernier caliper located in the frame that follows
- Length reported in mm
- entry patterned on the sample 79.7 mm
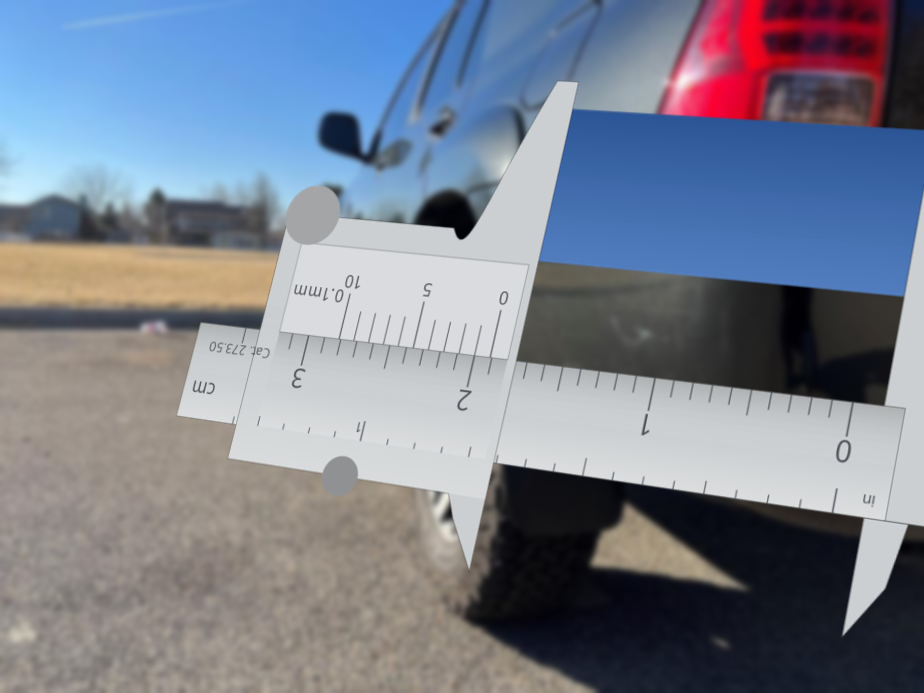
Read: 19.1 mm
